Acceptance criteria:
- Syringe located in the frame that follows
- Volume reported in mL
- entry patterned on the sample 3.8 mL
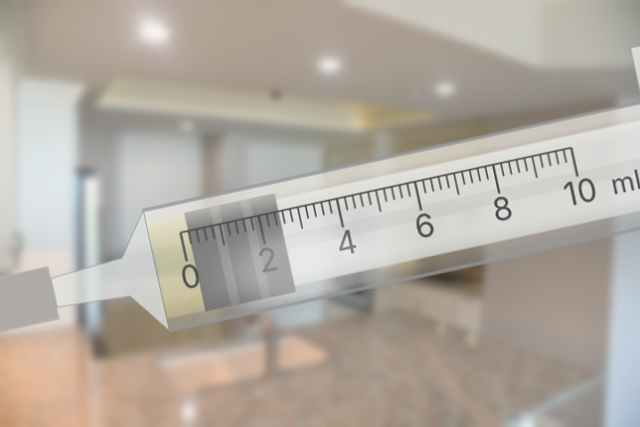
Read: 0.2 mL
